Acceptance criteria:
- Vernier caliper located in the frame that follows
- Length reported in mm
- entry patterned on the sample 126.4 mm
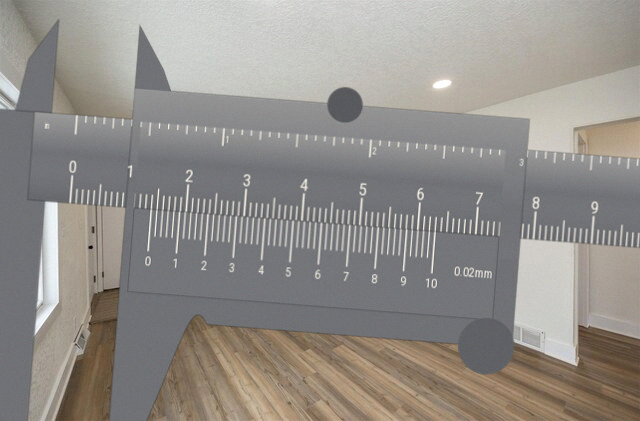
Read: 14.0 mm
